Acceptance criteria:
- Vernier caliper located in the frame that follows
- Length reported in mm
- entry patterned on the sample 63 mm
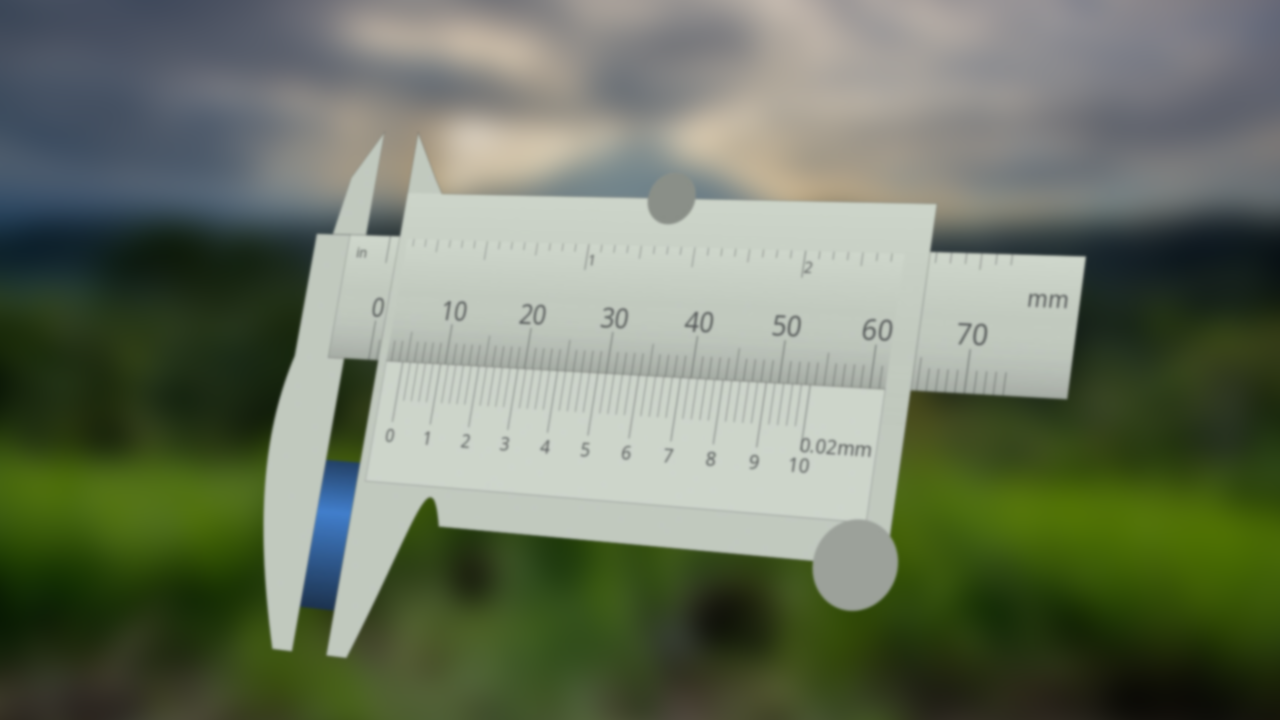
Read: 4.5 mm
